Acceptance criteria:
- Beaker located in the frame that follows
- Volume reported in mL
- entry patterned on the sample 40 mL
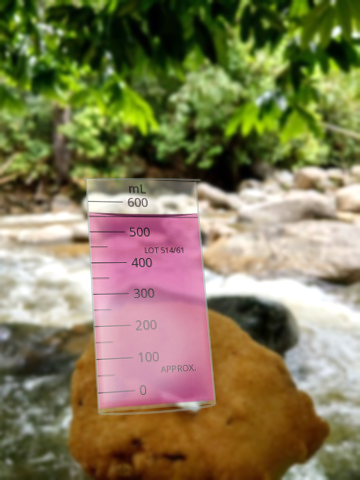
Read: 550 mL
